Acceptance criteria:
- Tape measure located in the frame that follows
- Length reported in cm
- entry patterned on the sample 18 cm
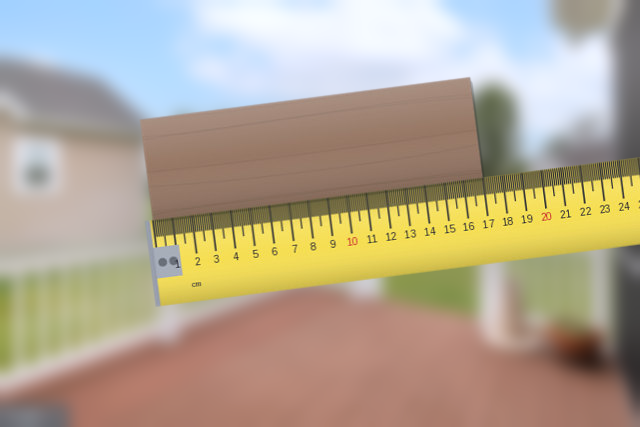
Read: 17 cm
